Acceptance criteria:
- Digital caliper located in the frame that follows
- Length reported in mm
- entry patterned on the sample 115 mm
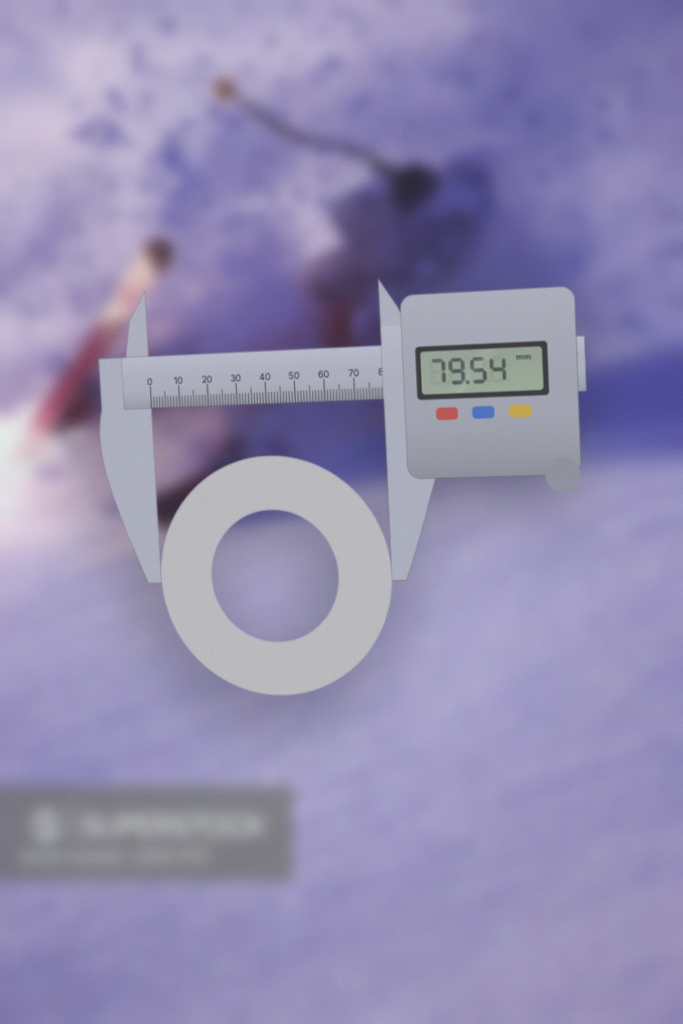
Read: 79.54 mm
